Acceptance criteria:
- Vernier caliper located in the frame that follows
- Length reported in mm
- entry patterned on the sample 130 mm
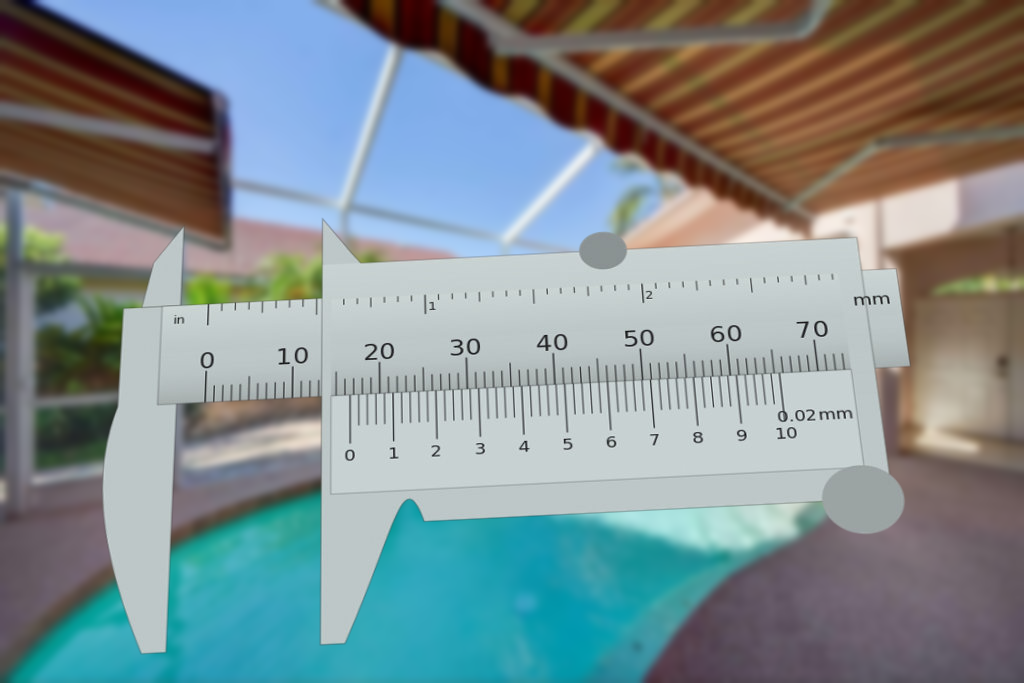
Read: 16.6 mm
